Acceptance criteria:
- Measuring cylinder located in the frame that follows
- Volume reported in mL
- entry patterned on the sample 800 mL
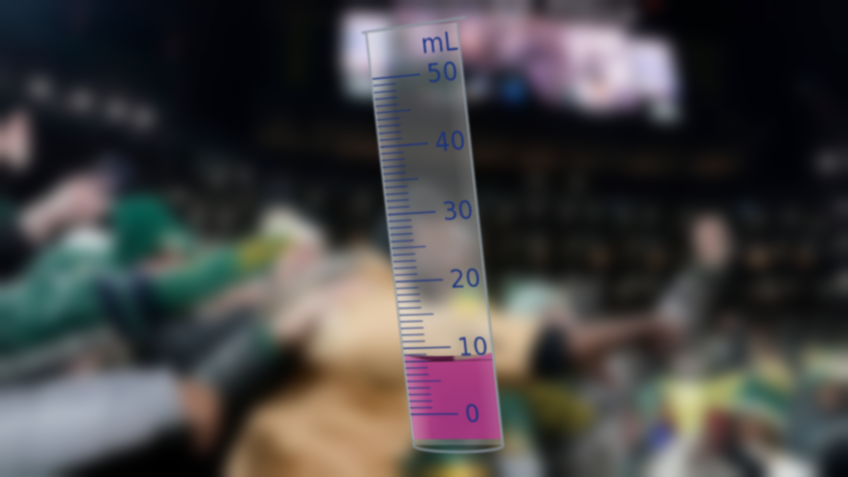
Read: 8 mL
